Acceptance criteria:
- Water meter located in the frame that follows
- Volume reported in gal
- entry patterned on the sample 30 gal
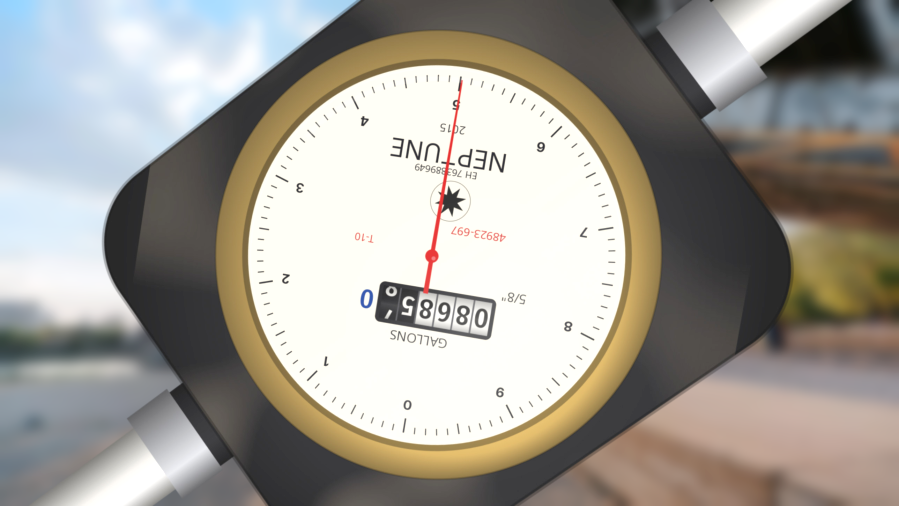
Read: 868575.0 gal
